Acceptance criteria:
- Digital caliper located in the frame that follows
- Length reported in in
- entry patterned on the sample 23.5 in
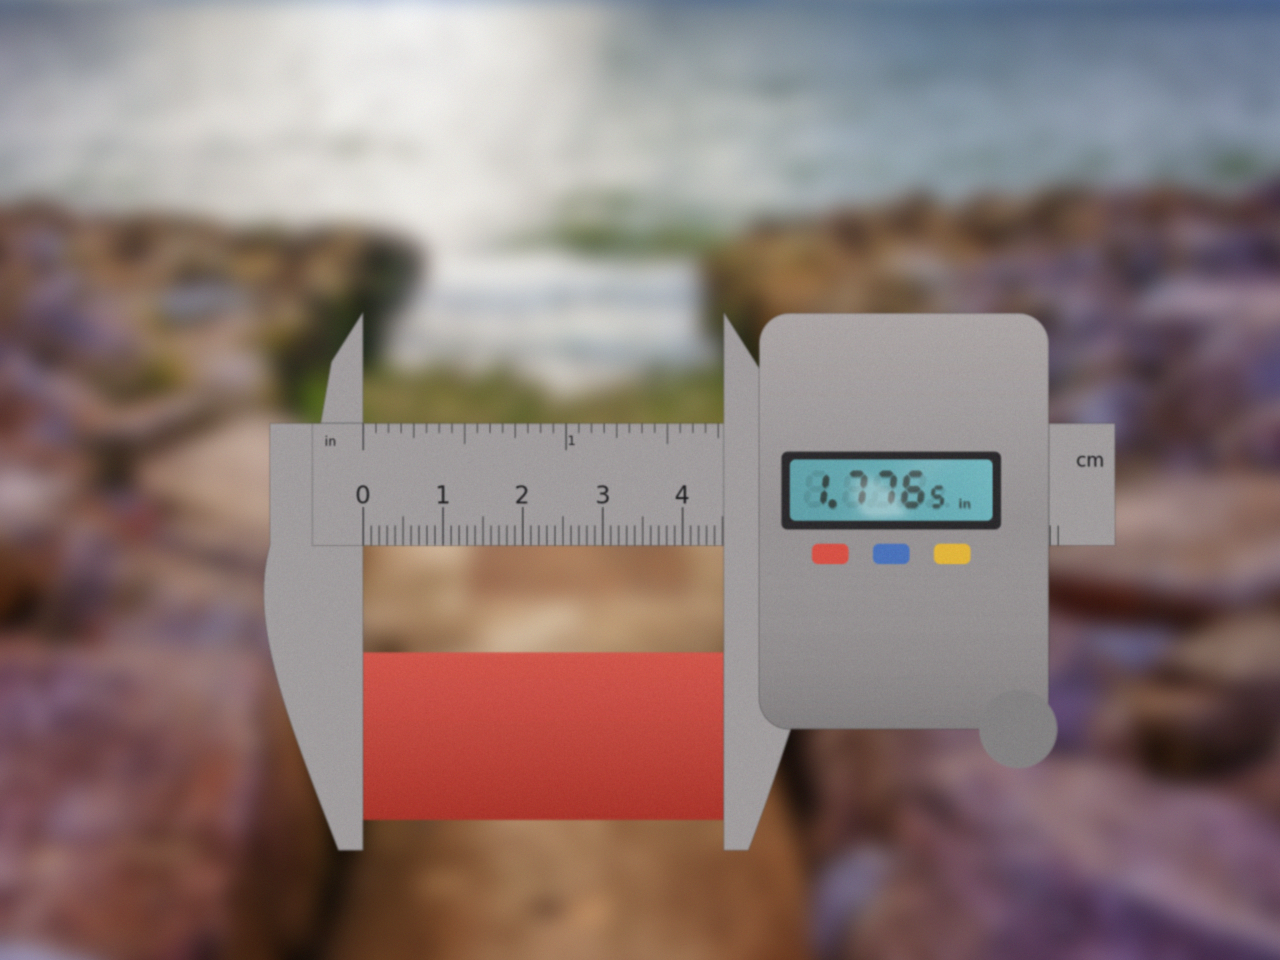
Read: 1.7765 in
